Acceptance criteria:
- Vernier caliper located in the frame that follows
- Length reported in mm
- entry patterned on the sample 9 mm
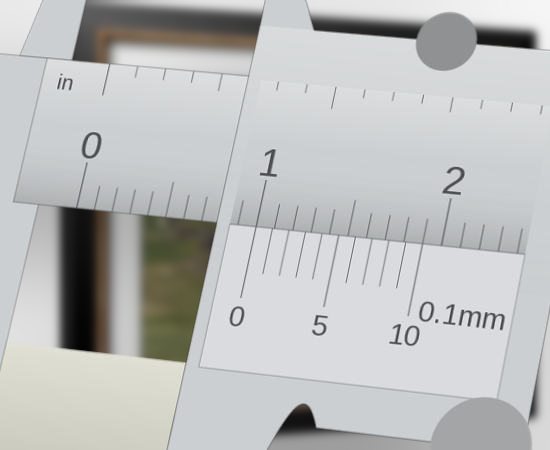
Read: 10.0 mm
